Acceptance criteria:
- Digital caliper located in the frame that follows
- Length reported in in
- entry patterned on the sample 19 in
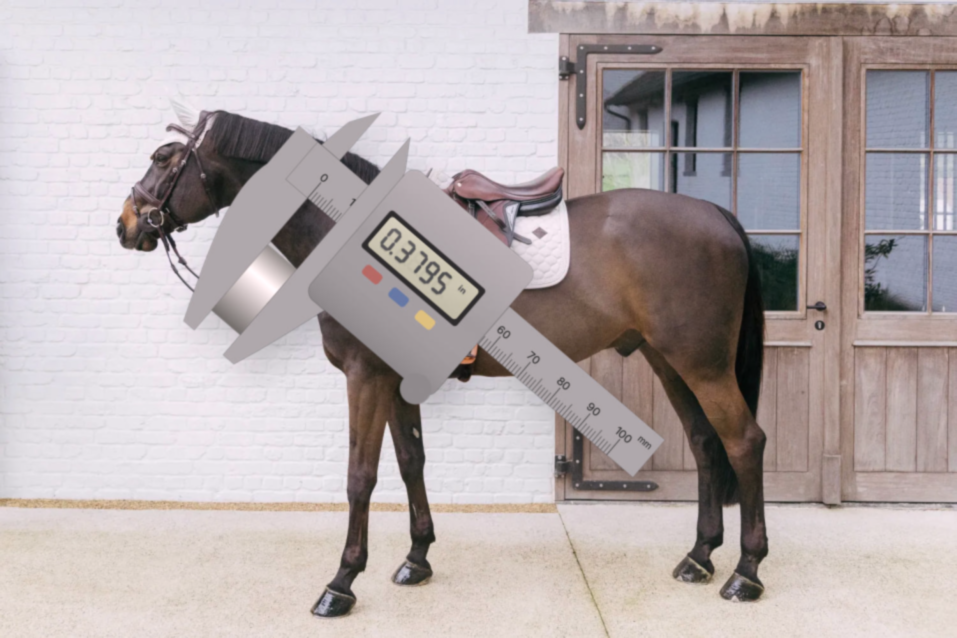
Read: 0.3795 in
